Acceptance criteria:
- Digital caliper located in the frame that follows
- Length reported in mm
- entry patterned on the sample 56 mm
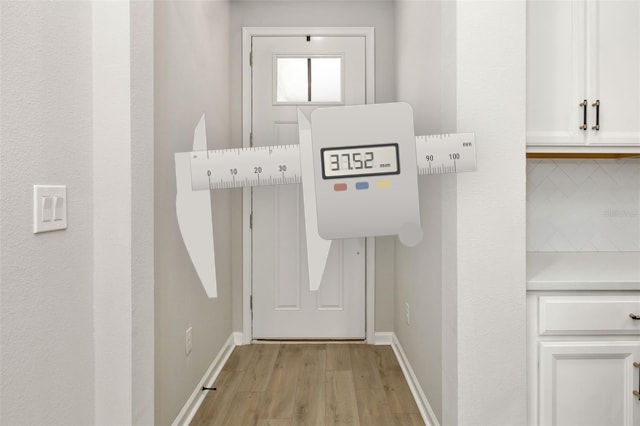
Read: 37.52 mm
